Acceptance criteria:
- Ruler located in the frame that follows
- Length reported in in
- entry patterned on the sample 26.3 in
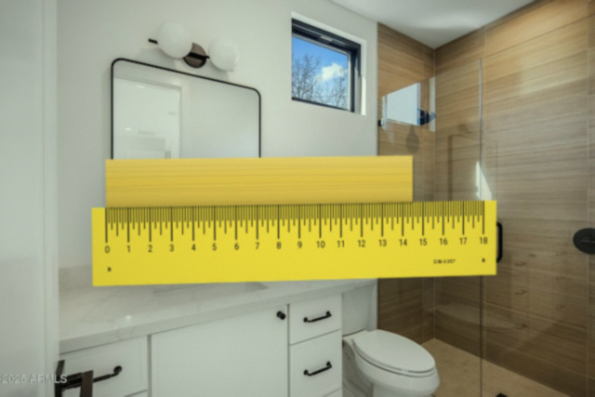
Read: 14.5 in
